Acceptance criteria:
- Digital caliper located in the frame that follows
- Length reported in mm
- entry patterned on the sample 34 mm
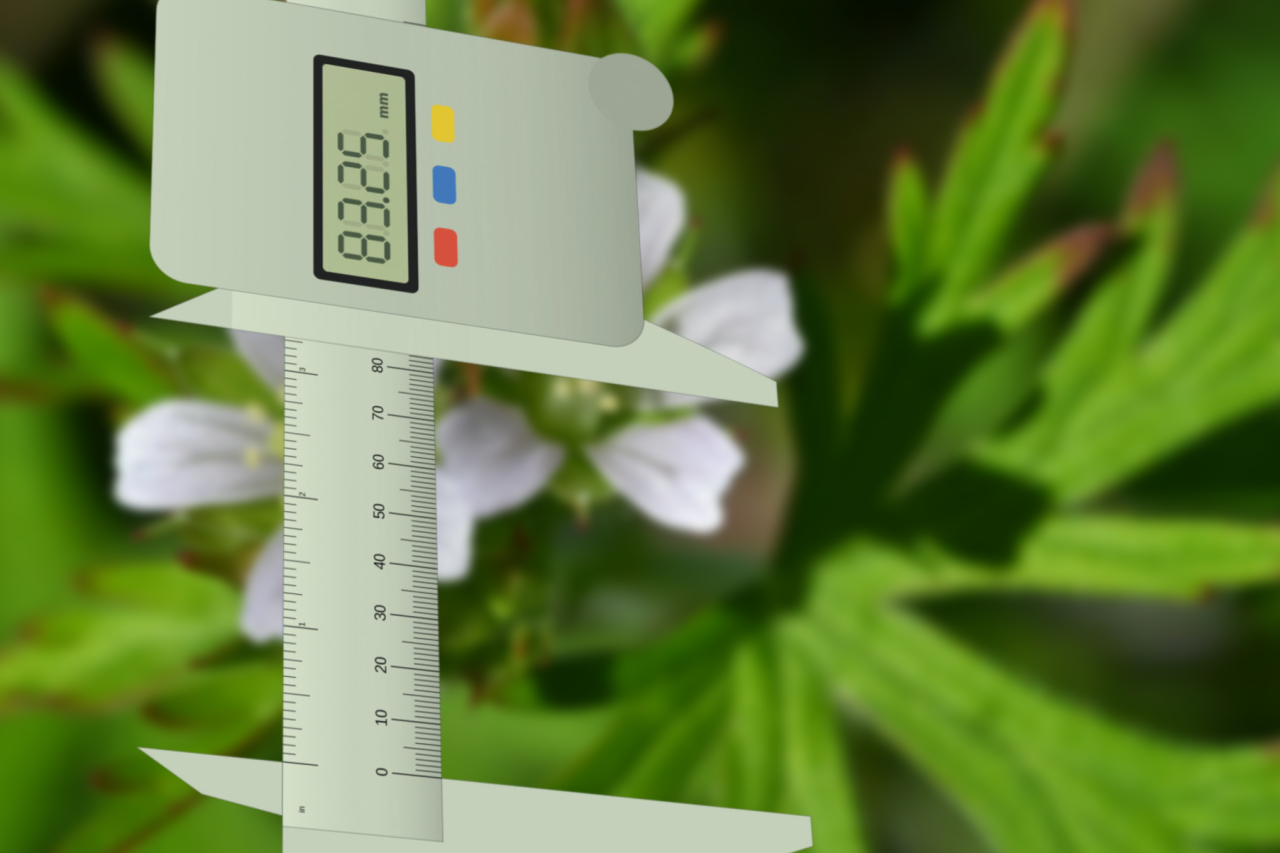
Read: 83.25 mm
